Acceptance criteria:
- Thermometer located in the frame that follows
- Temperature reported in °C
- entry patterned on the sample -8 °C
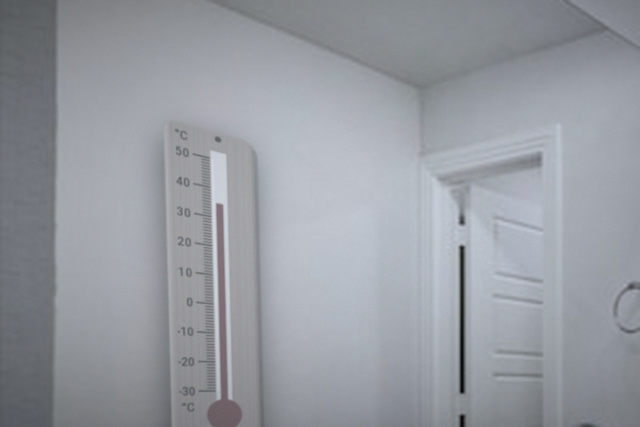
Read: 35 °C
